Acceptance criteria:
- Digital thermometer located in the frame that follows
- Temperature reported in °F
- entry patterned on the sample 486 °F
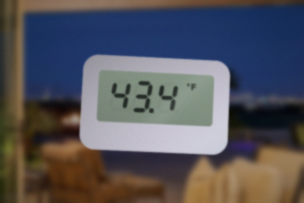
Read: 43.4 °F
